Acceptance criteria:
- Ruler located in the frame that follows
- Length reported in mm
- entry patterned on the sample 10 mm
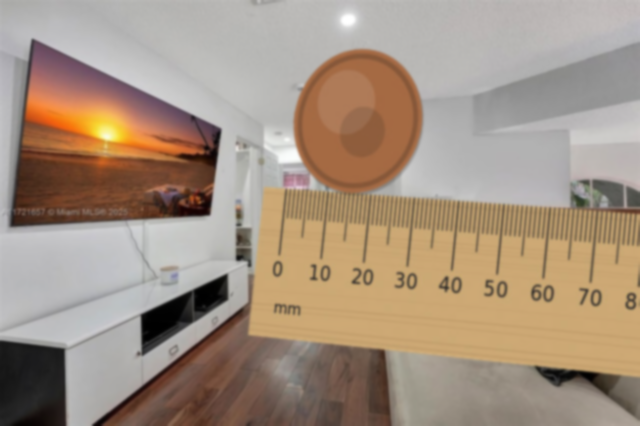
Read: 30 mm
